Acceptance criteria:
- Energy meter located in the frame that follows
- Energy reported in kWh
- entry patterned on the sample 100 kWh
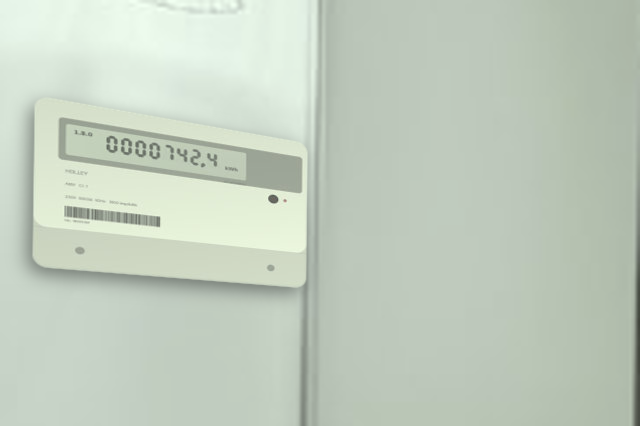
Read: 742.4 kWh
